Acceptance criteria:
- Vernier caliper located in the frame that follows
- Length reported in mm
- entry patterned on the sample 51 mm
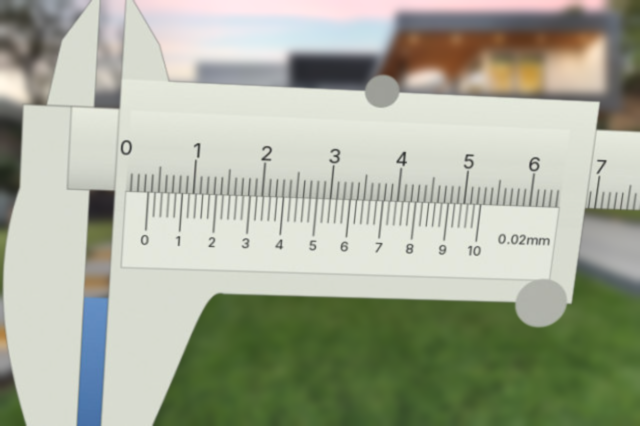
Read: 3.5 mm
